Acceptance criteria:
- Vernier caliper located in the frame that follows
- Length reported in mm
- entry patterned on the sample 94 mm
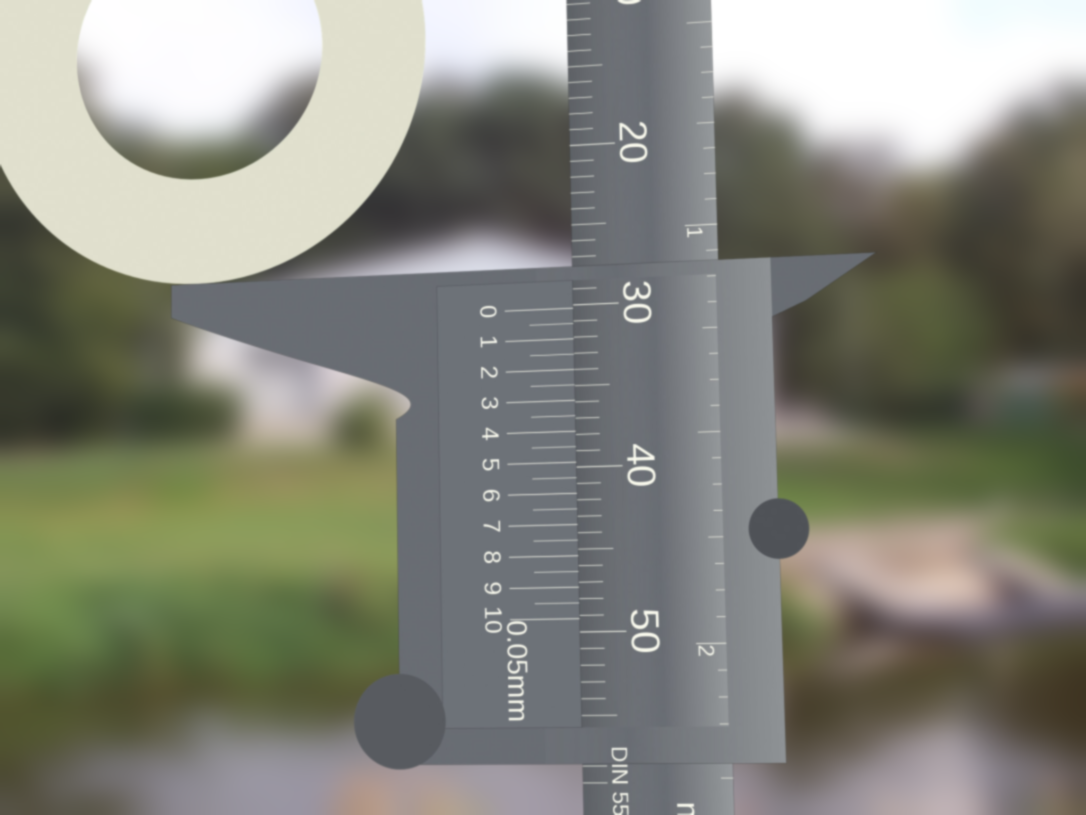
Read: 30.2 mm
